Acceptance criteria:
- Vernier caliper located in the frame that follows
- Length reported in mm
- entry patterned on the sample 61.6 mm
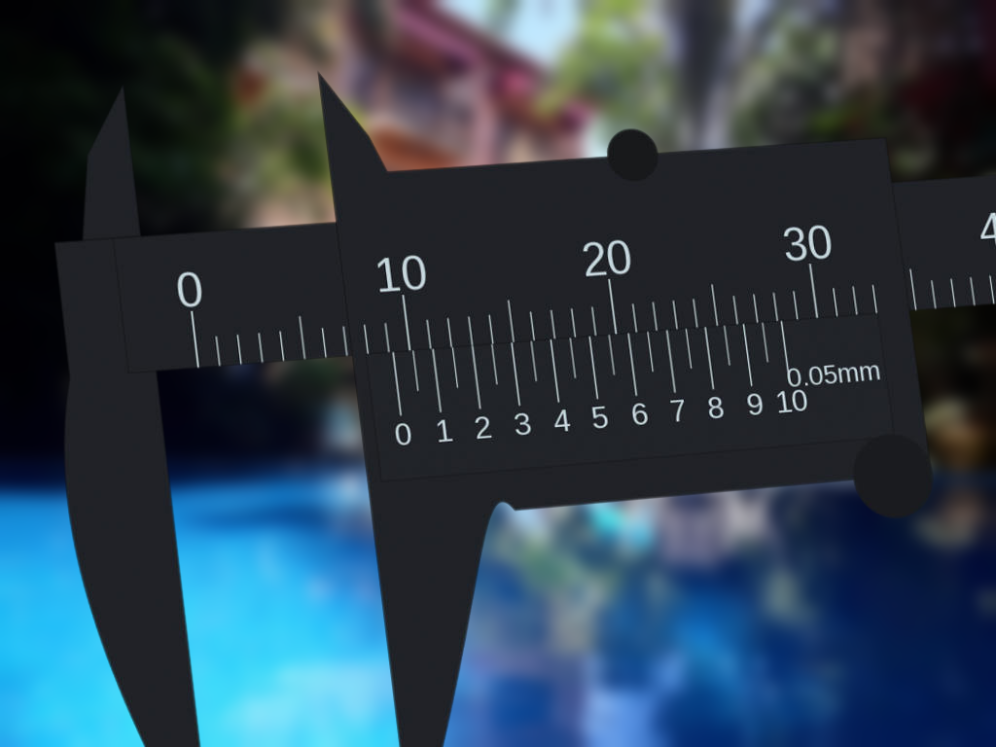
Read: 9.2 mm
